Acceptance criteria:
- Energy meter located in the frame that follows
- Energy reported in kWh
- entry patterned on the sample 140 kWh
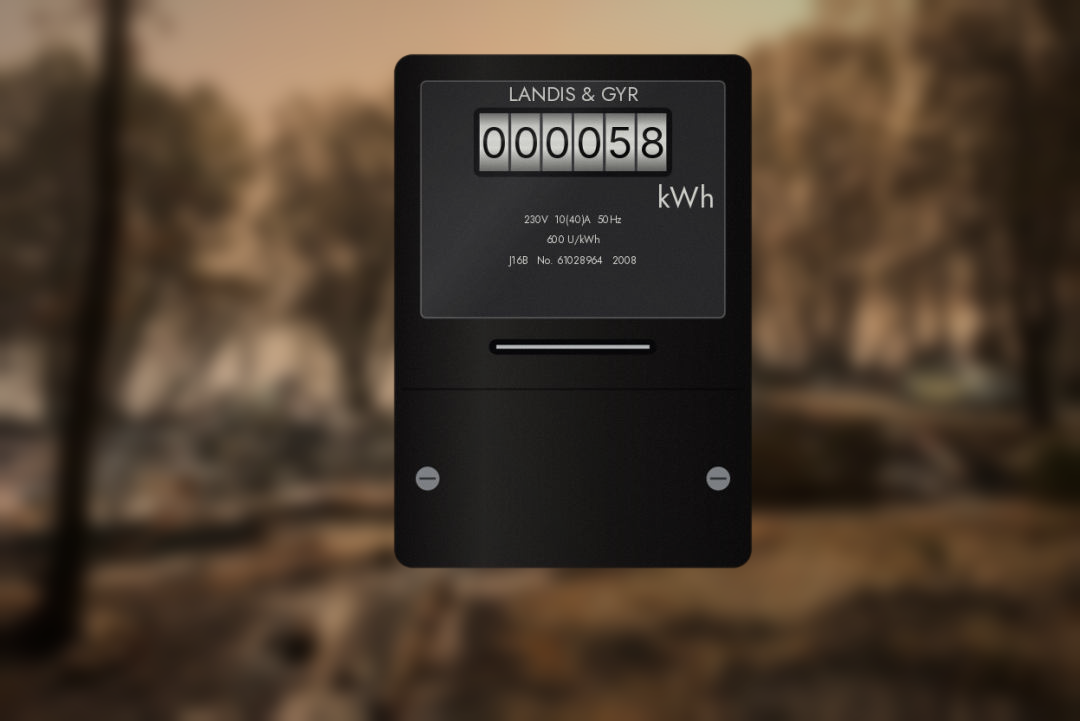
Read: 58 kWh
